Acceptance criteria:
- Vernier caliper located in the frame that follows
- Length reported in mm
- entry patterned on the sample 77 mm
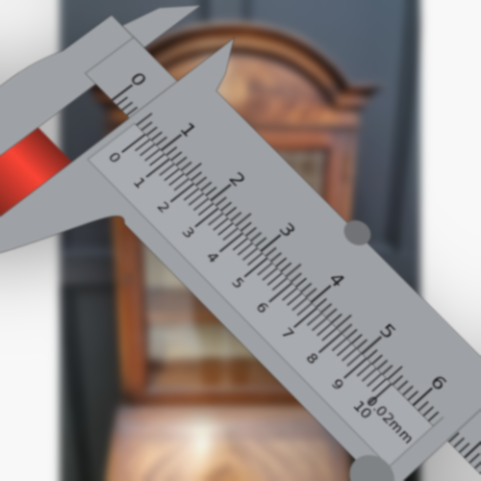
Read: 6.8 mm
